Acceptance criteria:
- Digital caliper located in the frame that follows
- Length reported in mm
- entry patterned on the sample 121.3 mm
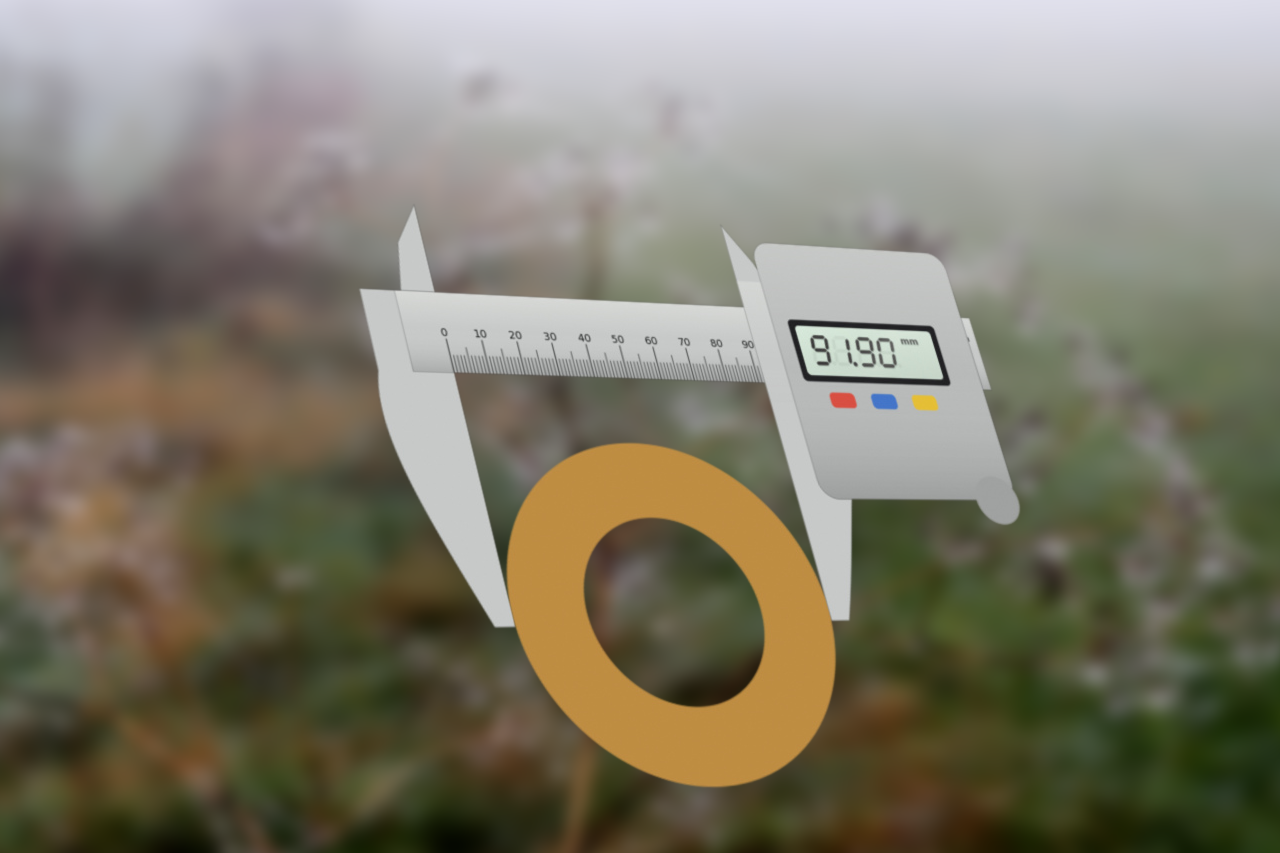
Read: 91.90 mm
